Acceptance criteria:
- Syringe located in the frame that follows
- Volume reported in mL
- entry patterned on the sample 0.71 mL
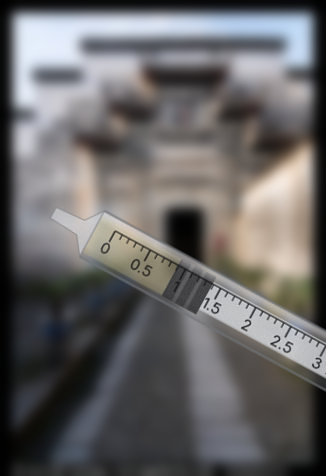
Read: 0.9 mL
